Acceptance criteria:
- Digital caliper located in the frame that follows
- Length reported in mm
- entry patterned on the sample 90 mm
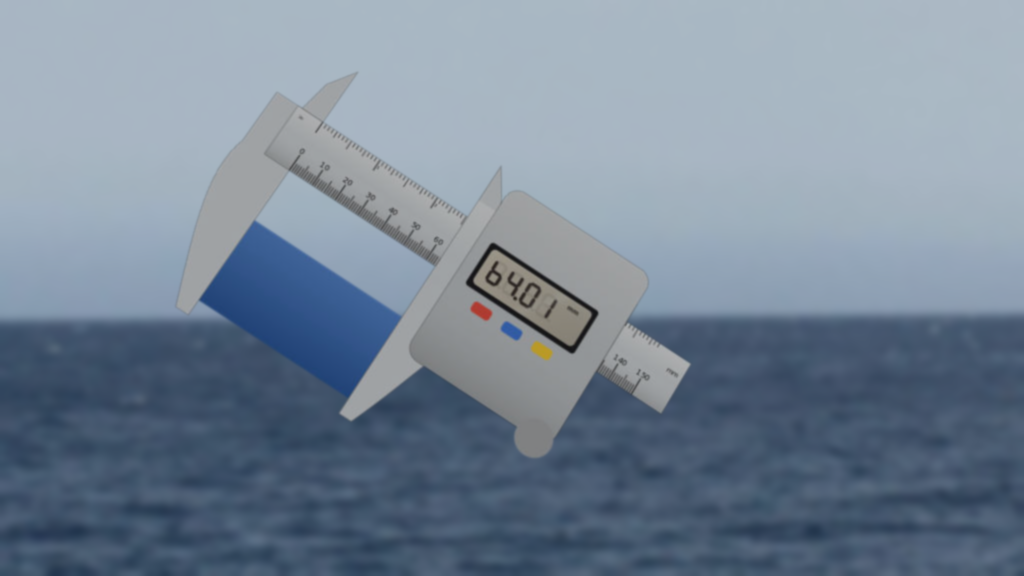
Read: 64.01 mm
